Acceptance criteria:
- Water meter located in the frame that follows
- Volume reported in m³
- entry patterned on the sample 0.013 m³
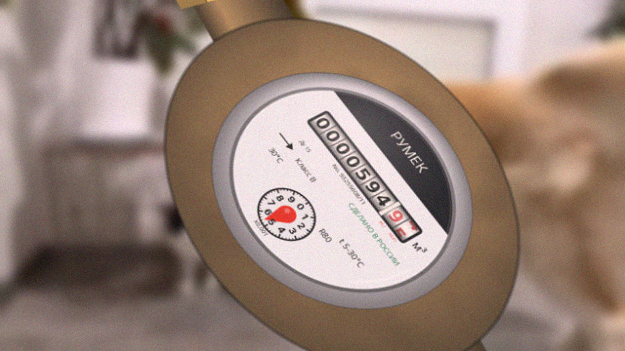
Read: 594.945 m³
